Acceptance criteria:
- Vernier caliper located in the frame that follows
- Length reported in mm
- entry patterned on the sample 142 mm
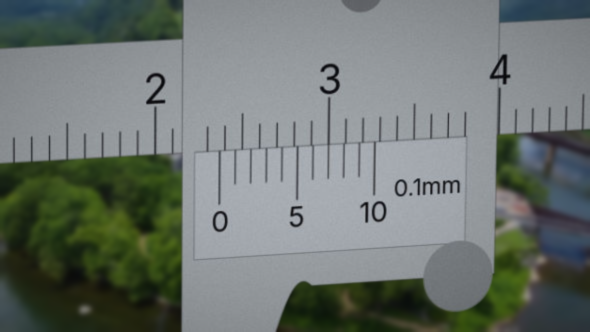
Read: 23.7 mm
